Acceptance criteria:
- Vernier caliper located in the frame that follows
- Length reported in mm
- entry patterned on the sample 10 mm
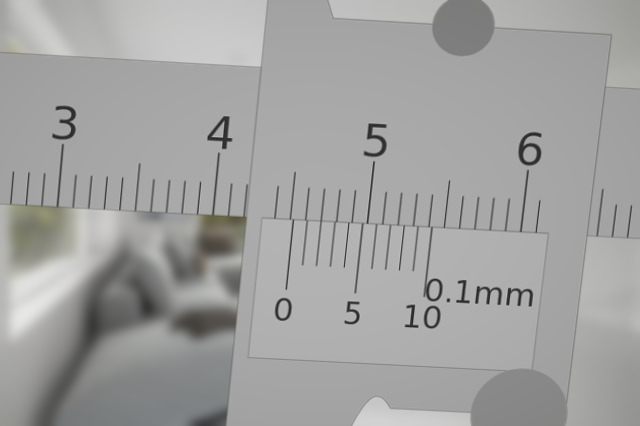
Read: 45.2 mm
